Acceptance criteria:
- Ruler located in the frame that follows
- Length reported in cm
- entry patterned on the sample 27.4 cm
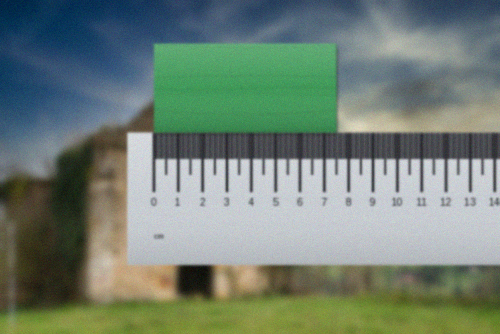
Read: 7.5 cm
